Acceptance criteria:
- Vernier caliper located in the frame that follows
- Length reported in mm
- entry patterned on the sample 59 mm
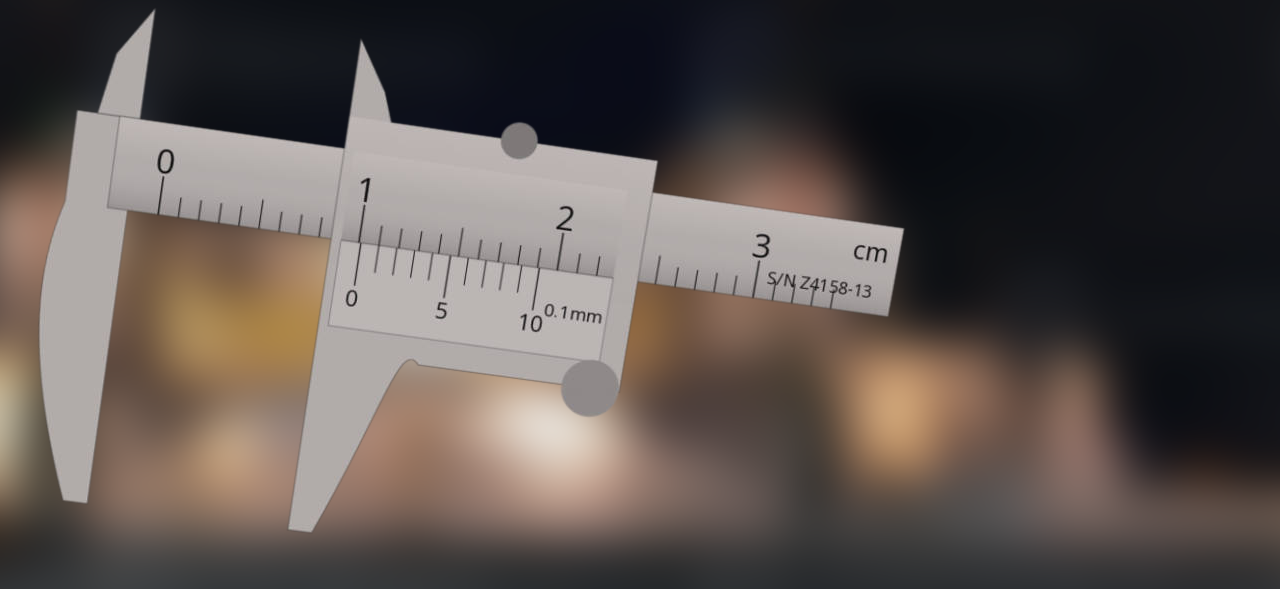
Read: 10.1 mm
